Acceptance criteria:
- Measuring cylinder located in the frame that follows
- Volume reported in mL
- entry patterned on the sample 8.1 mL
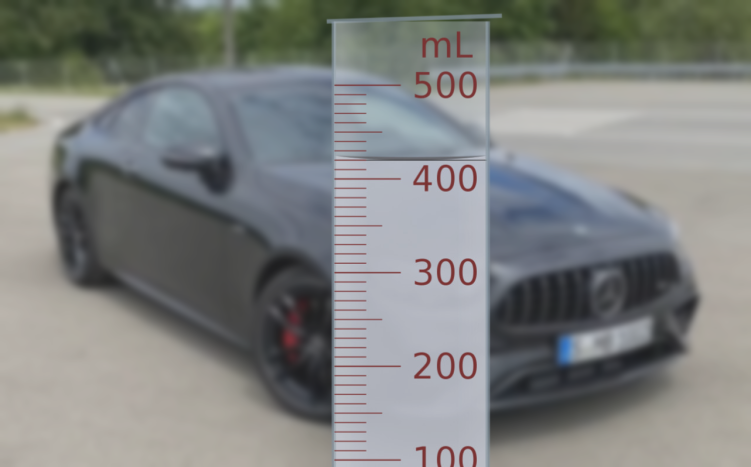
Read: 420 mL
